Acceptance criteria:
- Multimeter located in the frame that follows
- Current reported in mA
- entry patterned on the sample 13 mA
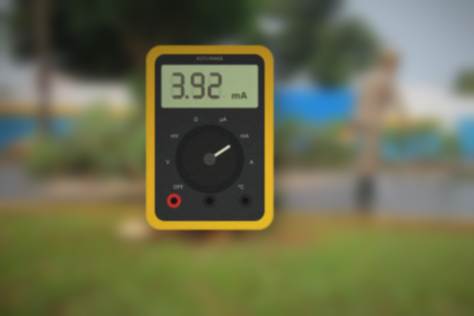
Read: 3.92 mA
